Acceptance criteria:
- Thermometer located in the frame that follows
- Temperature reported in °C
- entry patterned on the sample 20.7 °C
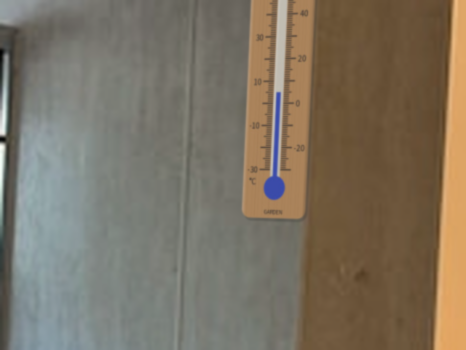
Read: 5 °C
